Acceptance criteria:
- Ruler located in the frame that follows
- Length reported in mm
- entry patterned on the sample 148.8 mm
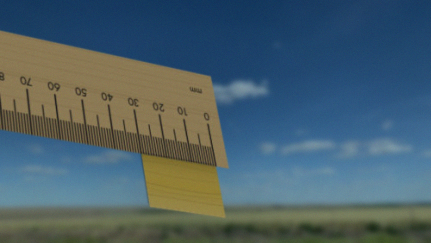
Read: 30 mm
